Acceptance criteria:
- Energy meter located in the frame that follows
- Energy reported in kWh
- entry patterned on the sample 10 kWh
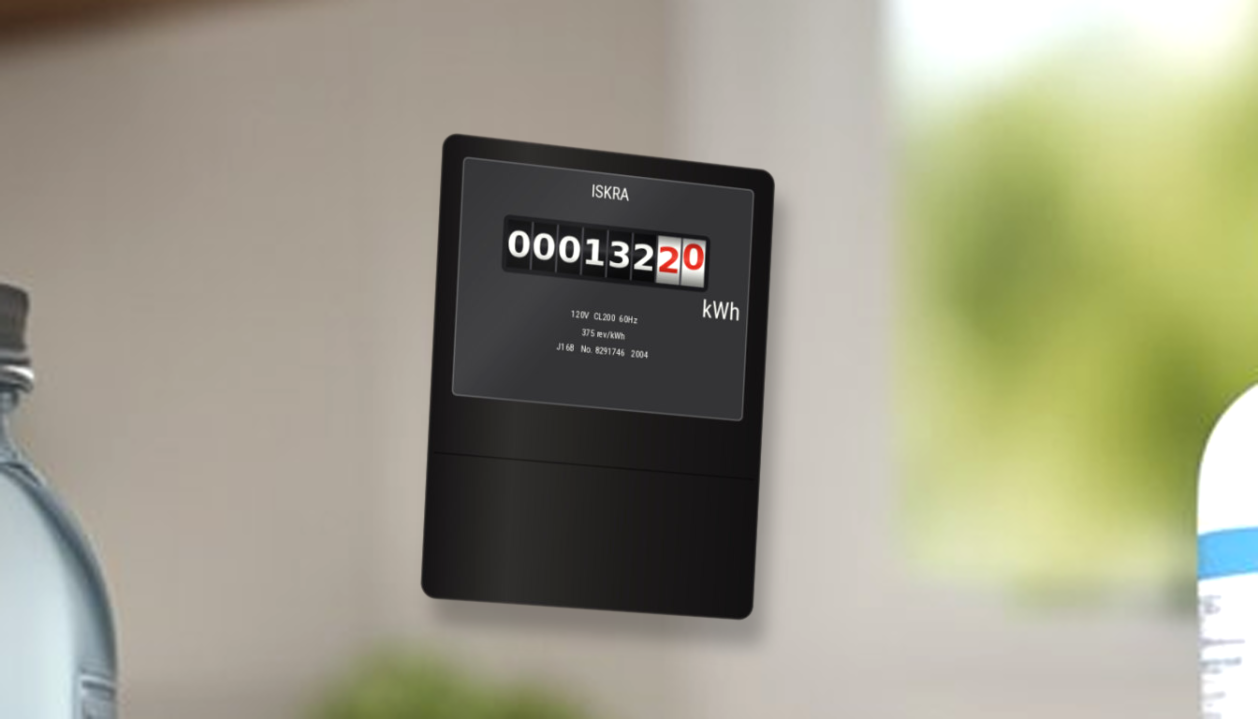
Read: 132.20 kWh
